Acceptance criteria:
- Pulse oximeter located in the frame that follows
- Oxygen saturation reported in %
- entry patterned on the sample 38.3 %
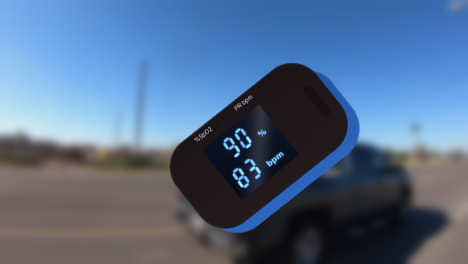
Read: 90 %
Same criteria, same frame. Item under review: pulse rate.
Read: 83 bpm
